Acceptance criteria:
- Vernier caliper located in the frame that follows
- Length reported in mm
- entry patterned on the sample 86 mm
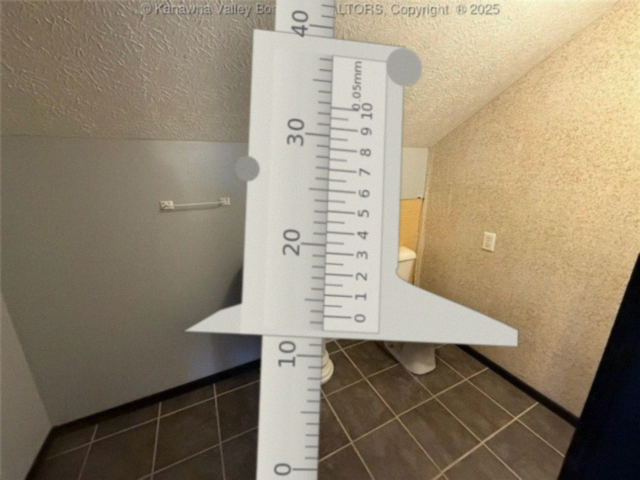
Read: 13.6 mm
